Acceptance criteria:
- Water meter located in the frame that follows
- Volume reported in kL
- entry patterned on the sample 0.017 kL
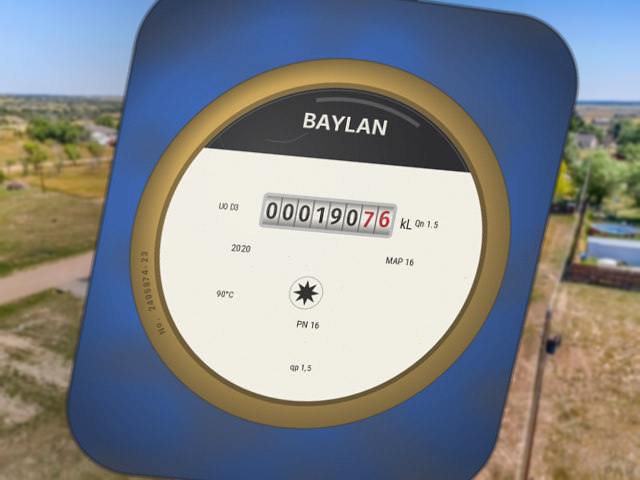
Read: 190.76 kL
